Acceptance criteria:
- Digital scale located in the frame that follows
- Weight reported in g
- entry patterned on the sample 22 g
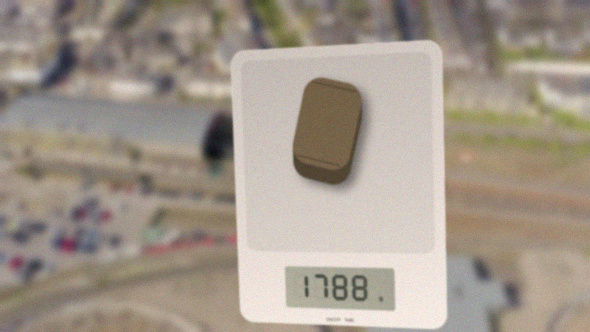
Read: 1788 g
